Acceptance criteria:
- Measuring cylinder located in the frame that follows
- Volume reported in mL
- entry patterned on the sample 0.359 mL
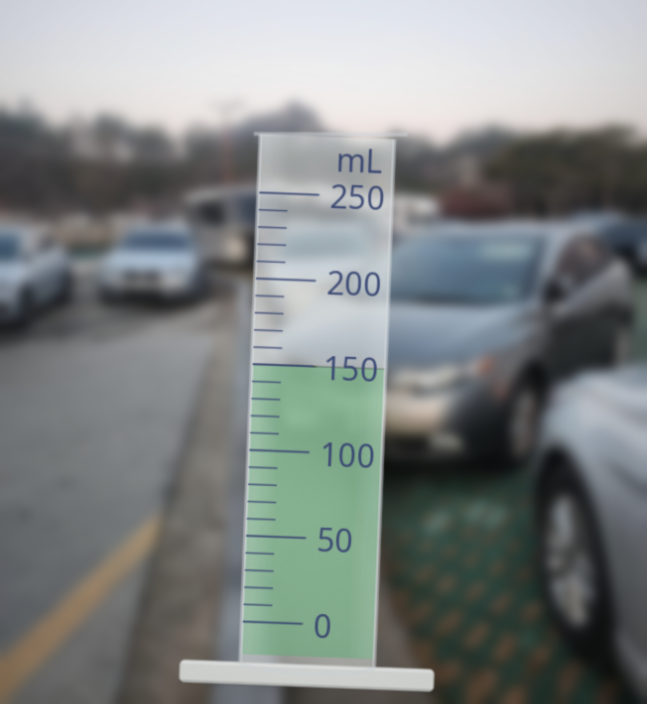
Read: 150 mL
